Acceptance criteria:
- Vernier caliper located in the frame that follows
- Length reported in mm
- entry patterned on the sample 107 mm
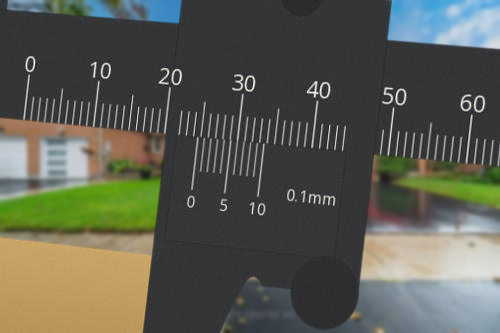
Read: 24.6 mm
